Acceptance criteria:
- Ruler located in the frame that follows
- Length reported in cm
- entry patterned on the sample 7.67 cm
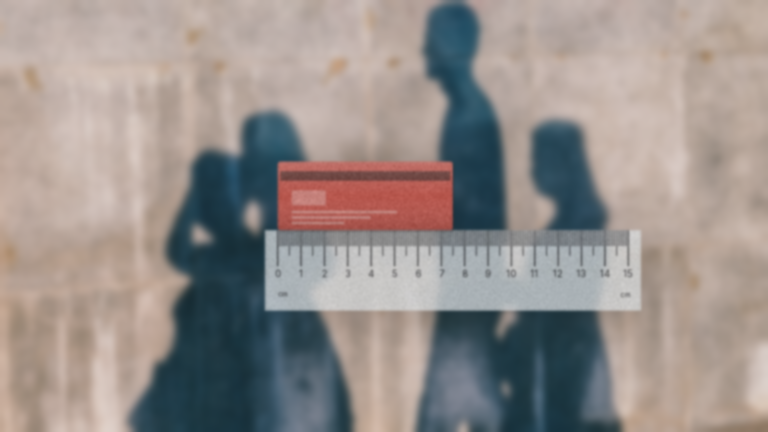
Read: 7.5 cm
